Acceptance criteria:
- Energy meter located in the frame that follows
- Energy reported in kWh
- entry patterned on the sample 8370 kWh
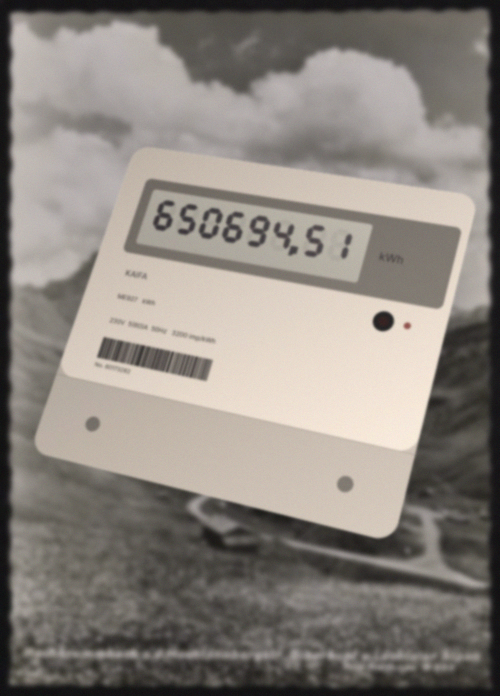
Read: 650694.51 kWh
